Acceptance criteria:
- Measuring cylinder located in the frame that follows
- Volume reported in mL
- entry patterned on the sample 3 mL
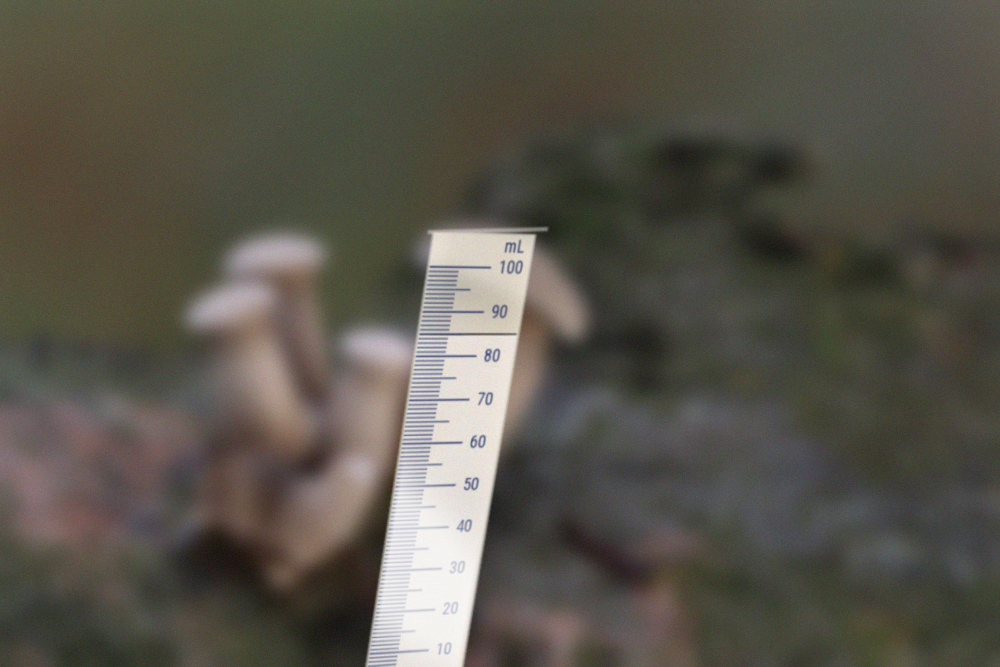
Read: 85 mL
